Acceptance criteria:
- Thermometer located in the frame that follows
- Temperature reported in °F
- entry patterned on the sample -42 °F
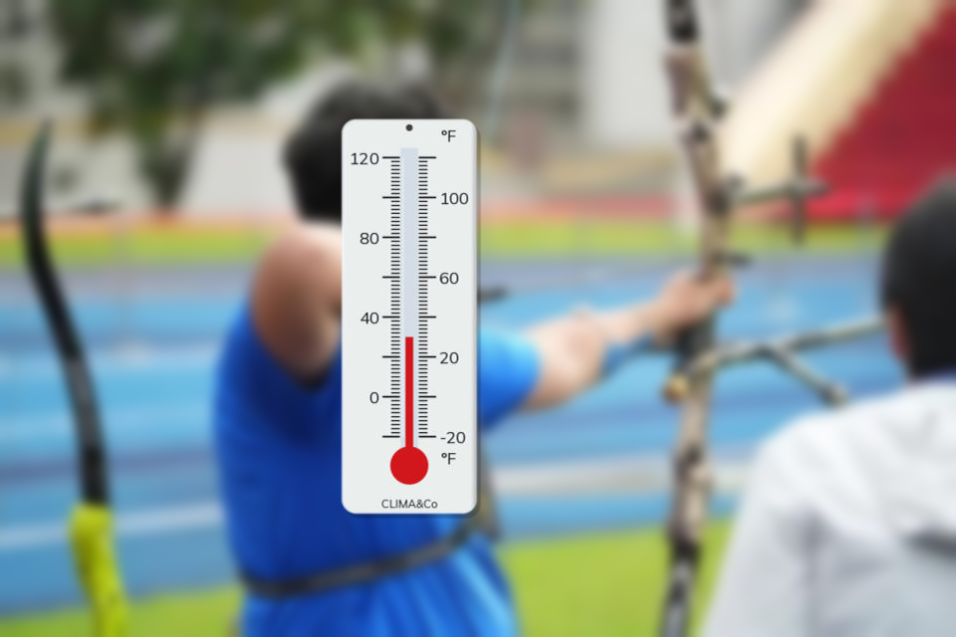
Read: 30 °F
